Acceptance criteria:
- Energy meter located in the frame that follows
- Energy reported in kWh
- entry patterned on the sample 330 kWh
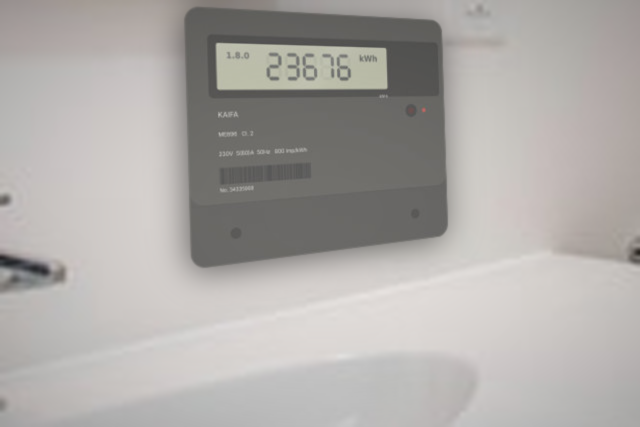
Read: 23676 kWh
